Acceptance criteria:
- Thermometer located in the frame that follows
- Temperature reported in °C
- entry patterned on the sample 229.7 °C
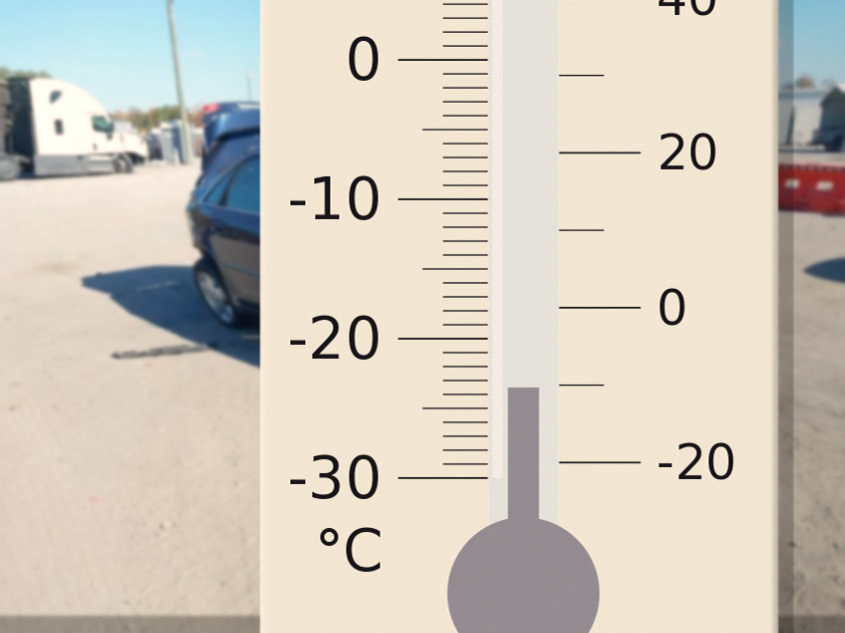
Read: -23.5 °C
